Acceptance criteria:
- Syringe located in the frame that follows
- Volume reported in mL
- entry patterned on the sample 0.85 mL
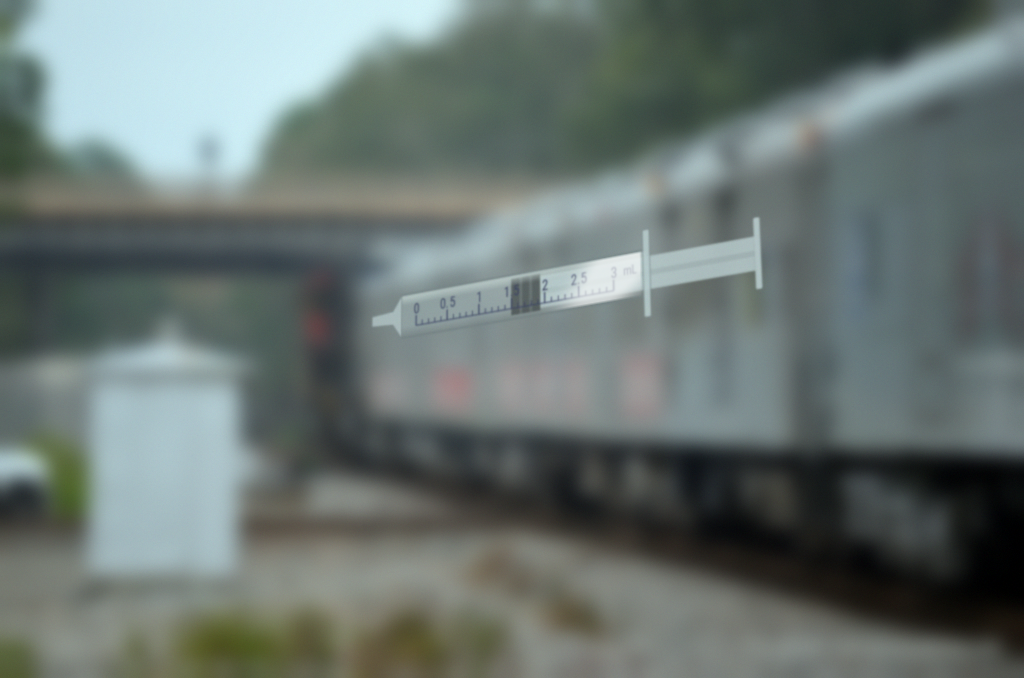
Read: 1.5 mL
